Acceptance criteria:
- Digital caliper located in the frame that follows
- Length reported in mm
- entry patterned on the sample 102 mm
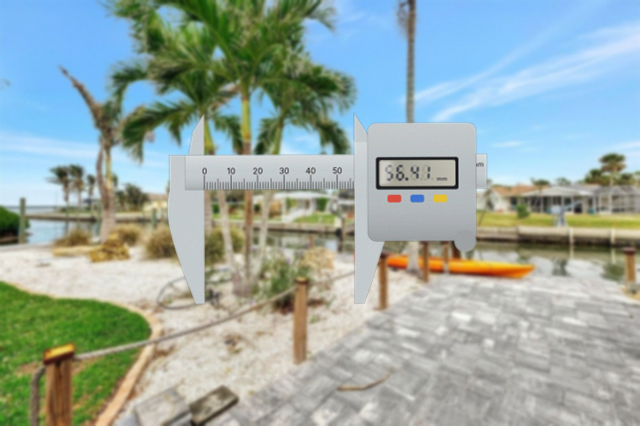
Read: 56.41 mm
